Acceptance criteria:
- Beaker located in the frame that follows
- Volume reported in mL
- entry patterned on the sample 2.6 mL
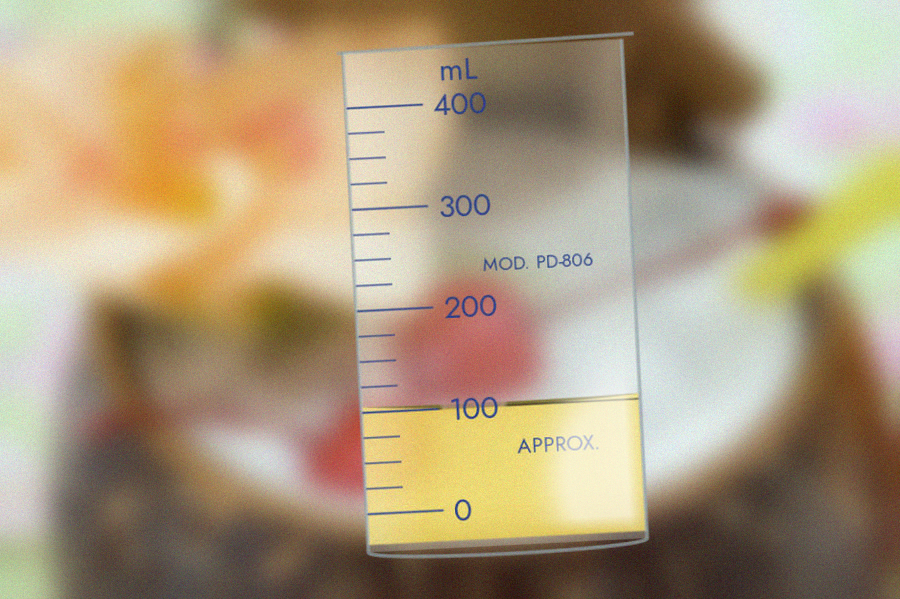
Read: 100 mL
